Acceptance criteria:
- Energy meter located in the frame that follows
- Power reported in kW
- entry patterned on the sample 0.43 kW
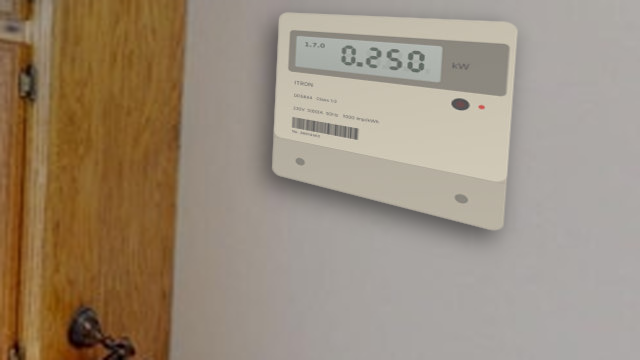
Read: 0.250 kW
